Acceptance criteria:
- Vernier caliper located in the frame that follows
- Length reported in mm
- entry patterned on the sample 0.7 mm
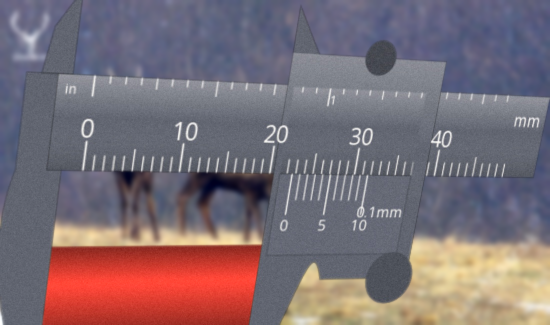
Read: 22.6 mm
